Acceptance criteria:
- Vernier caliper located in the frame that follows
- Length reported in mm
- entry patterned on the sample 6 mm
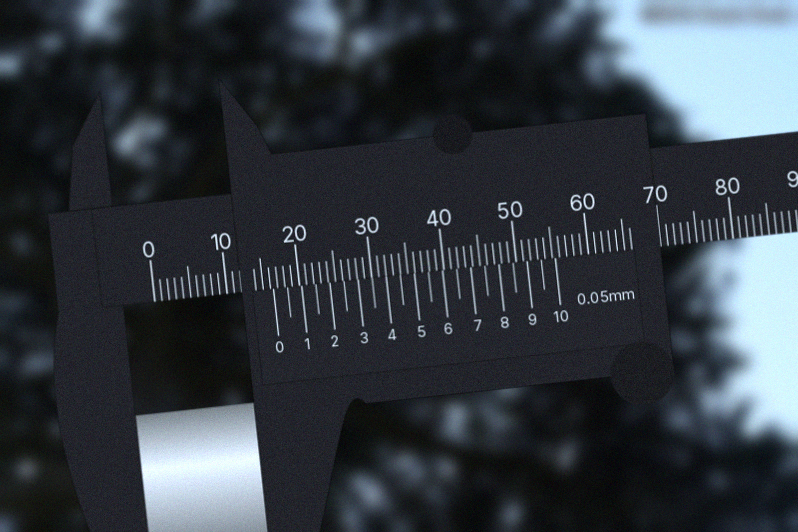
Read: 16.4 mm
